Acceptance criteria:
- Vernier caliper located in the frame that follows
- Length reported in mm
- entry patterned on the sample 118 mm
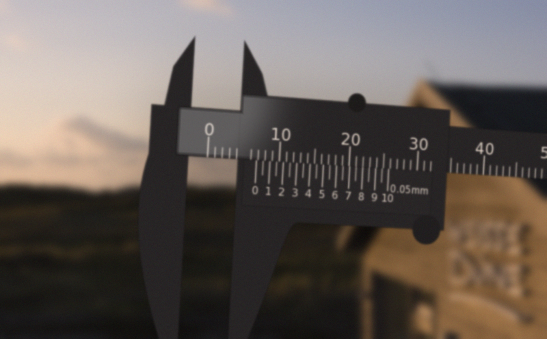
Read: 6.8 mm
